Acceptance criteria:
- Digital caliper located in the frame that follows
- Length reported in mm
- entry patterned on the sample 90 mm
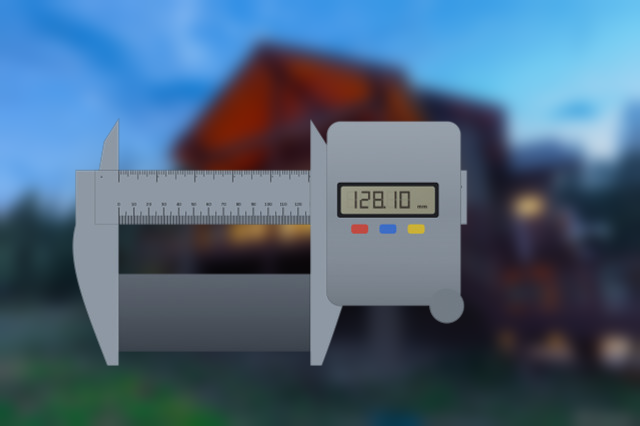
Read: 128.10 mm
